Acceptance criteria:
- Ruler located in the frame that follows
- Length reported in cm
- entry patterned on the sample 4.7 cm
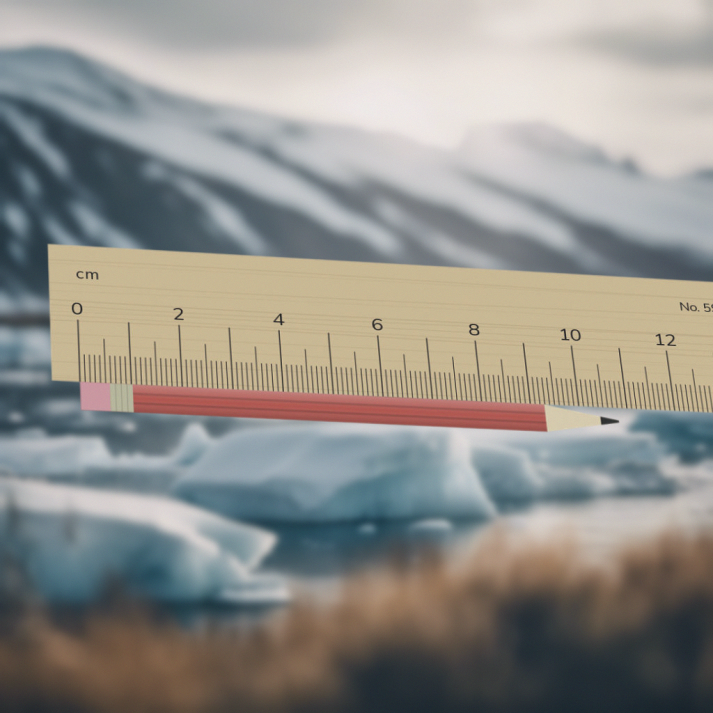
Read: 10.8 cm
